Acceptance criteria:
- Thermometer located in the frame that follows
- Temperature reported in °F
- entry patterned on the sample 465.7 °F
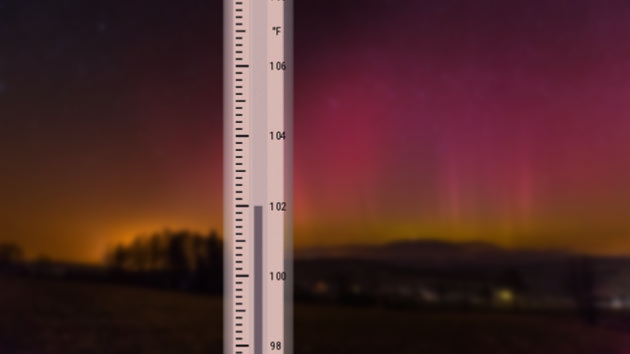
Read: 102 °F
